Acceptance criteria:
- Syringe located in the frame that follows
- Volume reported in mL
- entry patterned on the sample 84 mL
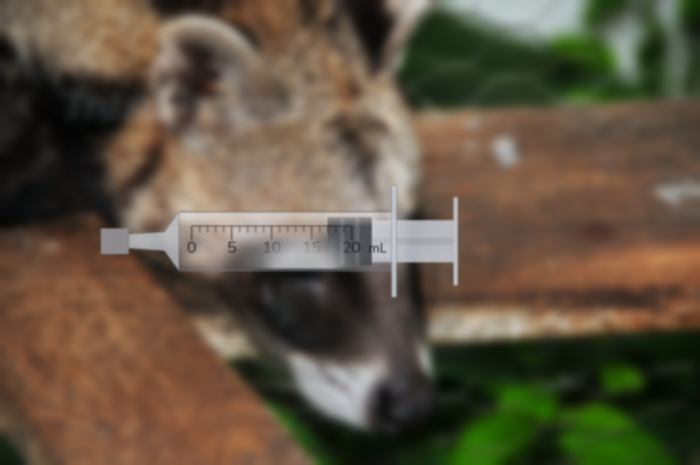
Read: 17 mL
